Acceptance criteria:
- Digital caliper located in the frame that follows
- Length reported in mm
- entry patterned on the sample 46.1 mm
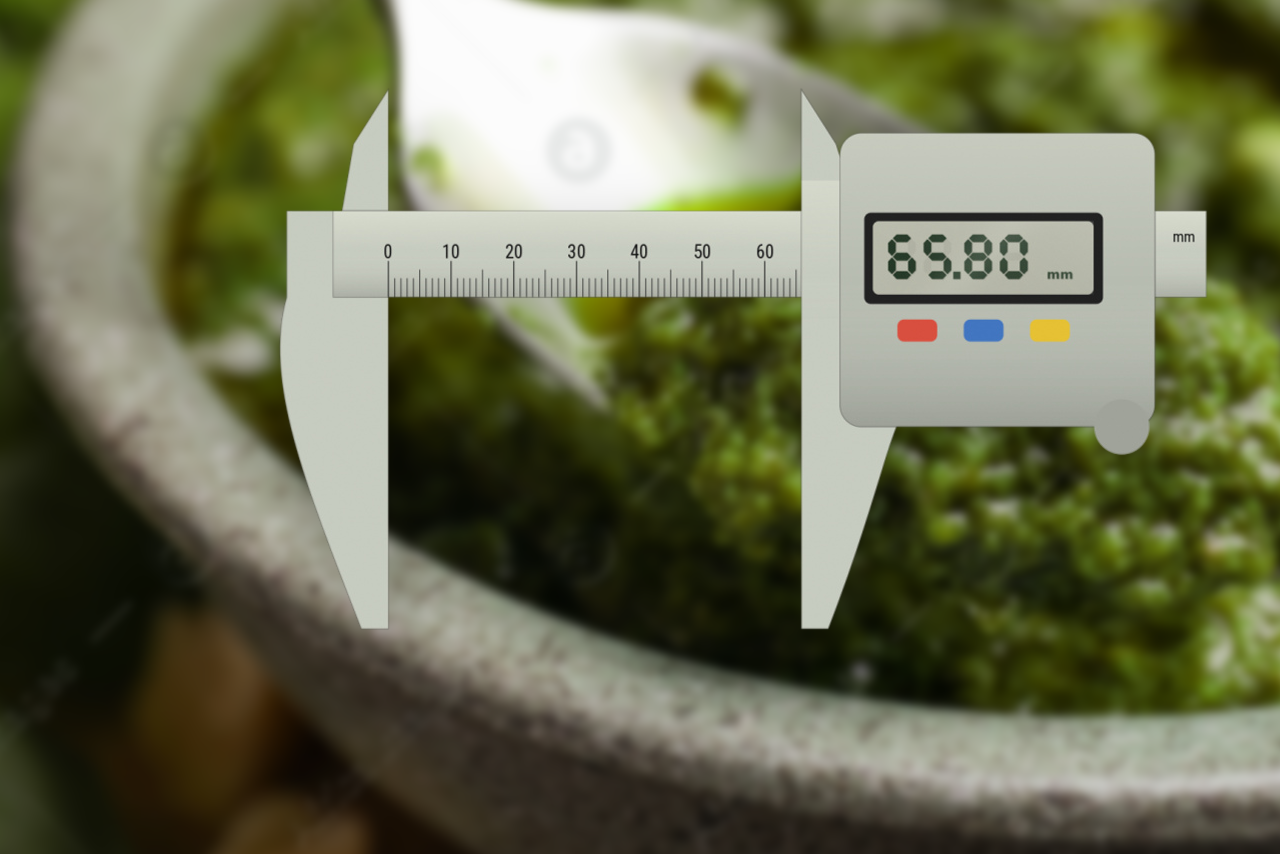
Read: 65.80 mm
